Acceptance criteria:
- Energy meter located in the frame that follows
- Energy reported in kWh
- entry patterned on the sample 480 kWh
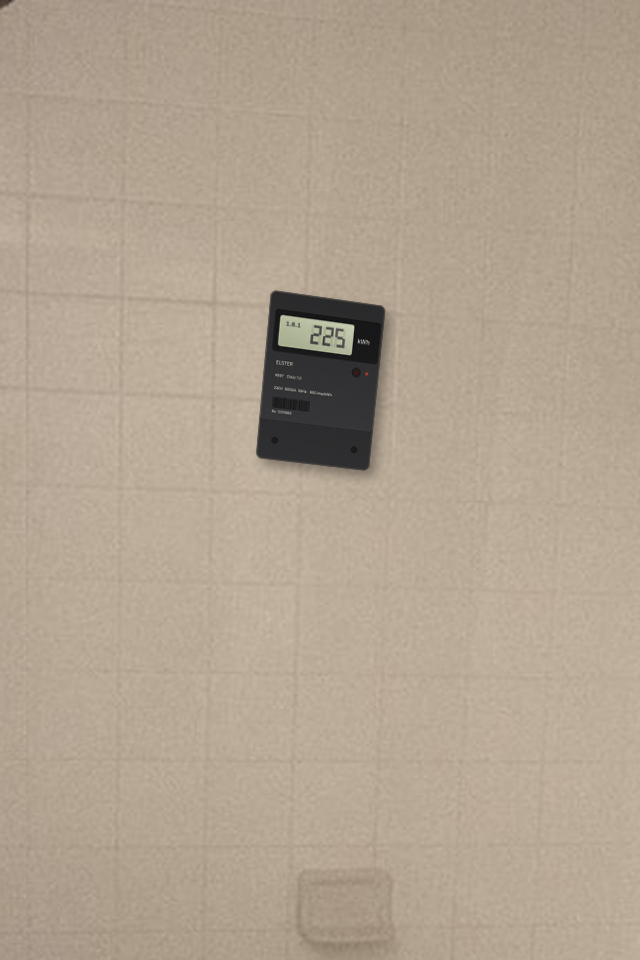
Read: 225 kWh
